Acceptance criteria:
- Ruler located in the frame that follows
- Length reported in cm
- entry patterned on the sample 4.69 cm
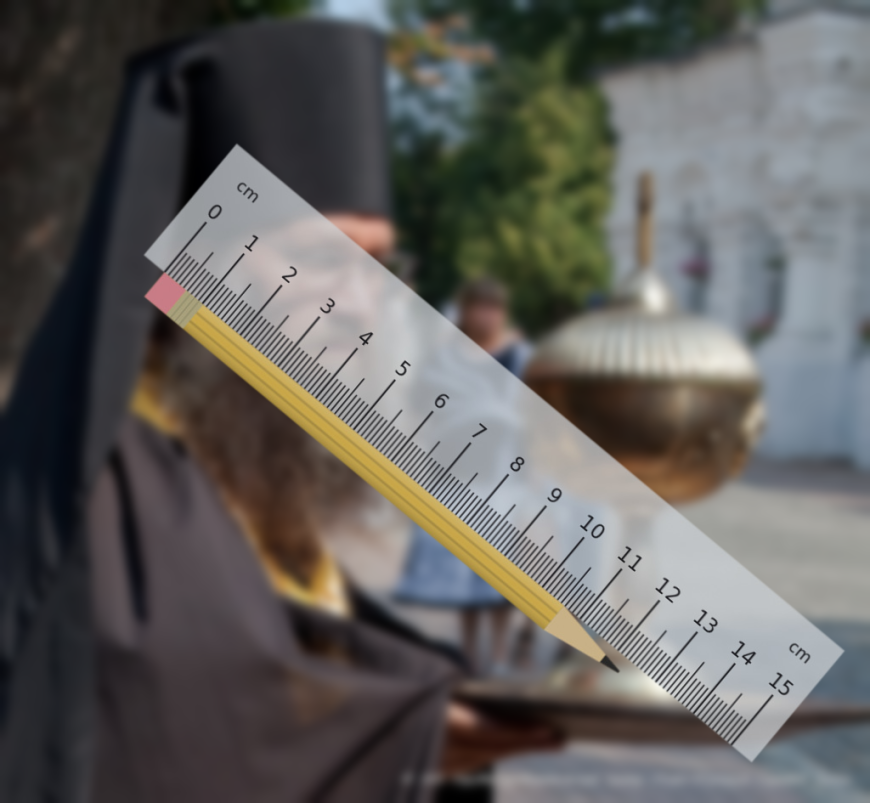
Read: 12.3 cm
